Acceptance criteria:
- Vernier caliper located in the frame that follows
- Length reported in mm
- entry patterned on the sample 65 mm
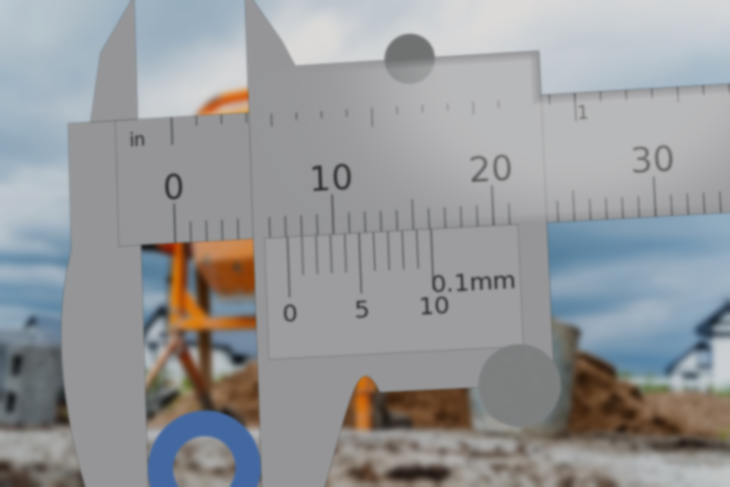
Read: 7.1 mm
